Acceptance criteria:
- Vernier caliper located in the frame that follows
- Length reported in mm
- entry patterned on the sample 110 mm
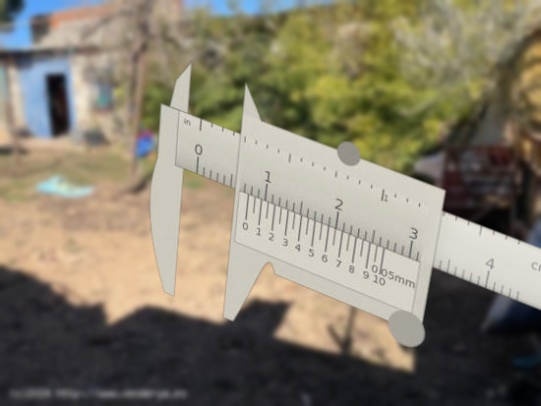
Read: 7.6 mm
